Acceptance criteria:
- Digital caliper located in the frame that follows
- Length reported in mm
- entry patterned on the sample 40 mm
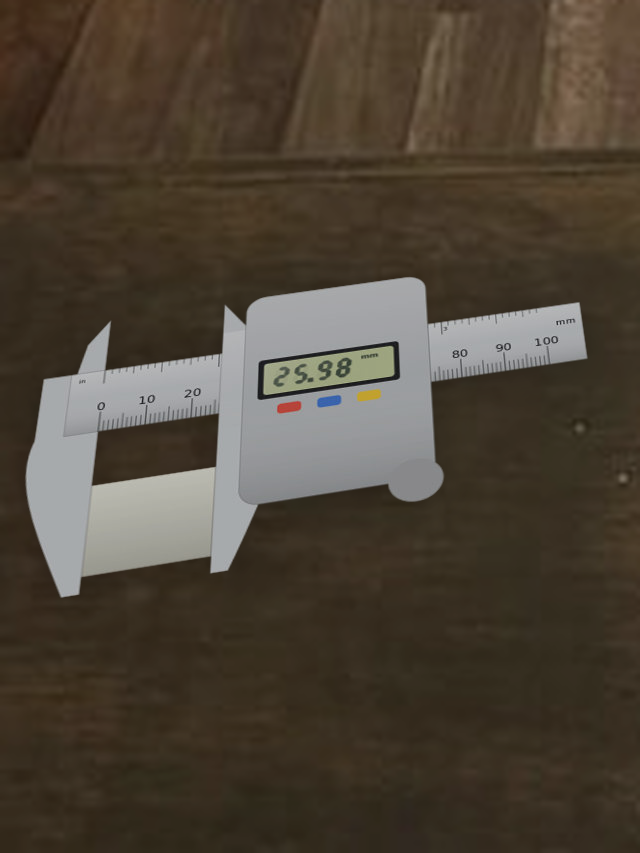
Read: 25.98 mm
